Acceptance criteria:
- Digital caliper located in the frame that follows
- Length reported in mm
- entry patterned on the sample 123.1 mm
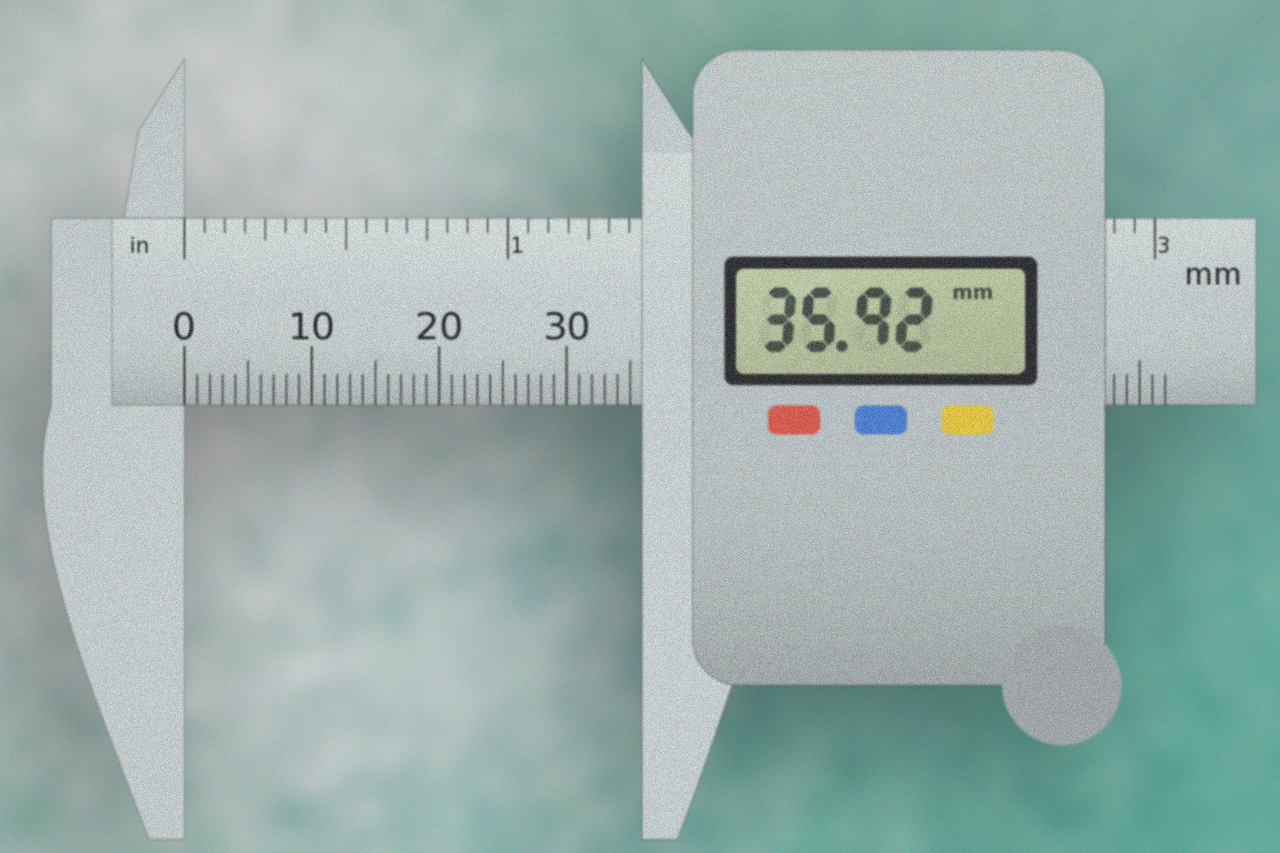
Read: 35.92 mm
